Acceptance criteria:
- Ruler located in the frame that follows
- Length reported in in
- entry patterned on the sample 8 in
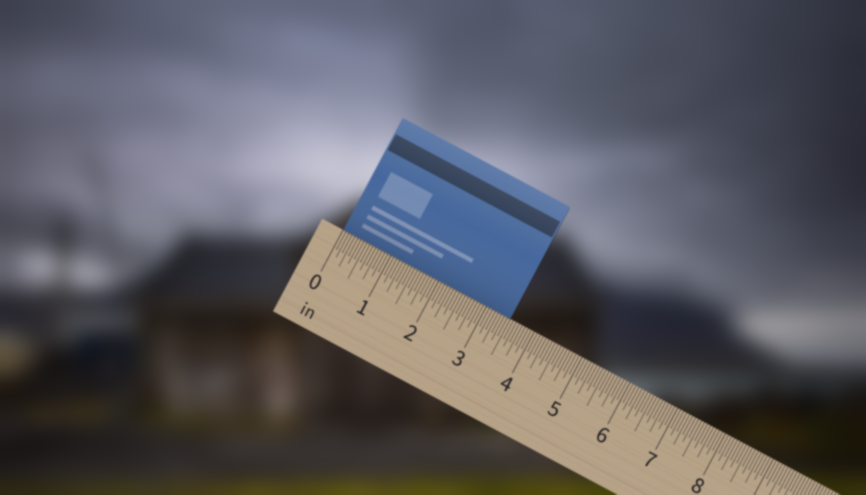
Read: 3.5 in
